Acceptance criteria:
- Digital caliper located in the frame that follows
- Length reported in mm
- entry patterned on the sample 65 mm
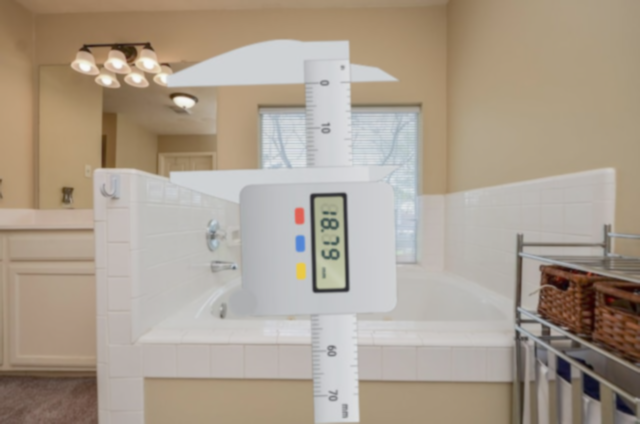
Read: 18.79 mm
